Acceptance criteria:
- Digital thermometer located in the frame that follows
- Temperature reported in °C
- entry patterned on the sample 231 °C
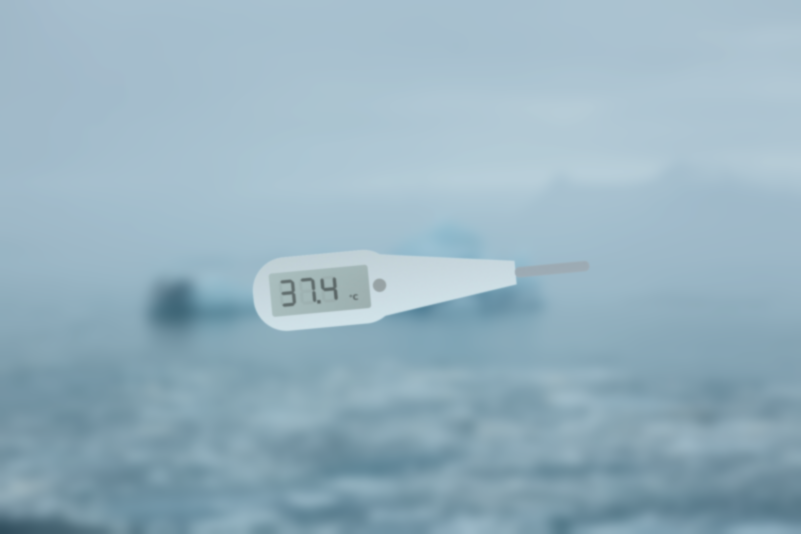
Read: 37.4 °C
